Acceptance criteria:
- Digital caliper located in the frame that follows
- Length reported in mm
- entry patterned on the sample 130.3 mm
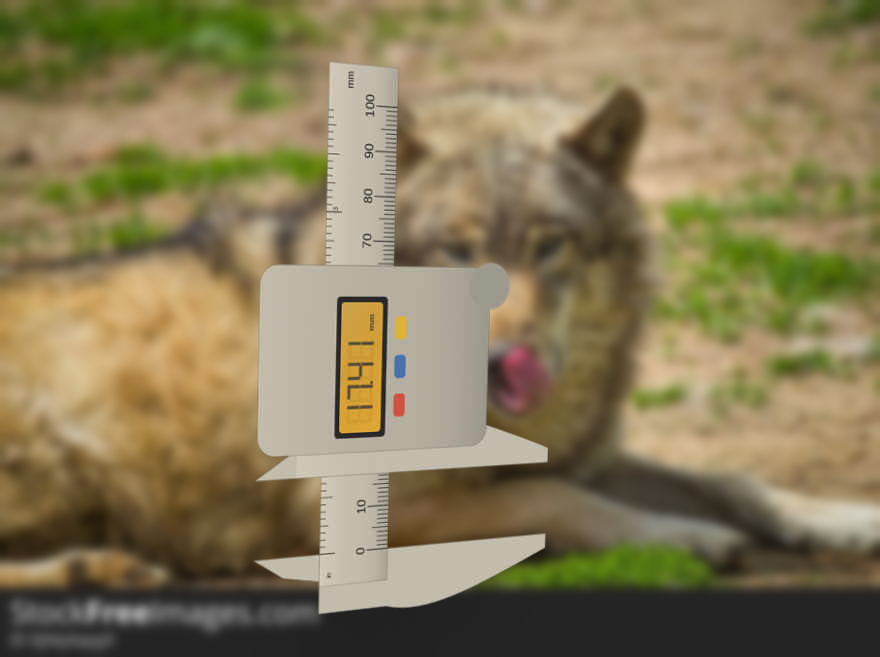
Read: 17.41 mm
